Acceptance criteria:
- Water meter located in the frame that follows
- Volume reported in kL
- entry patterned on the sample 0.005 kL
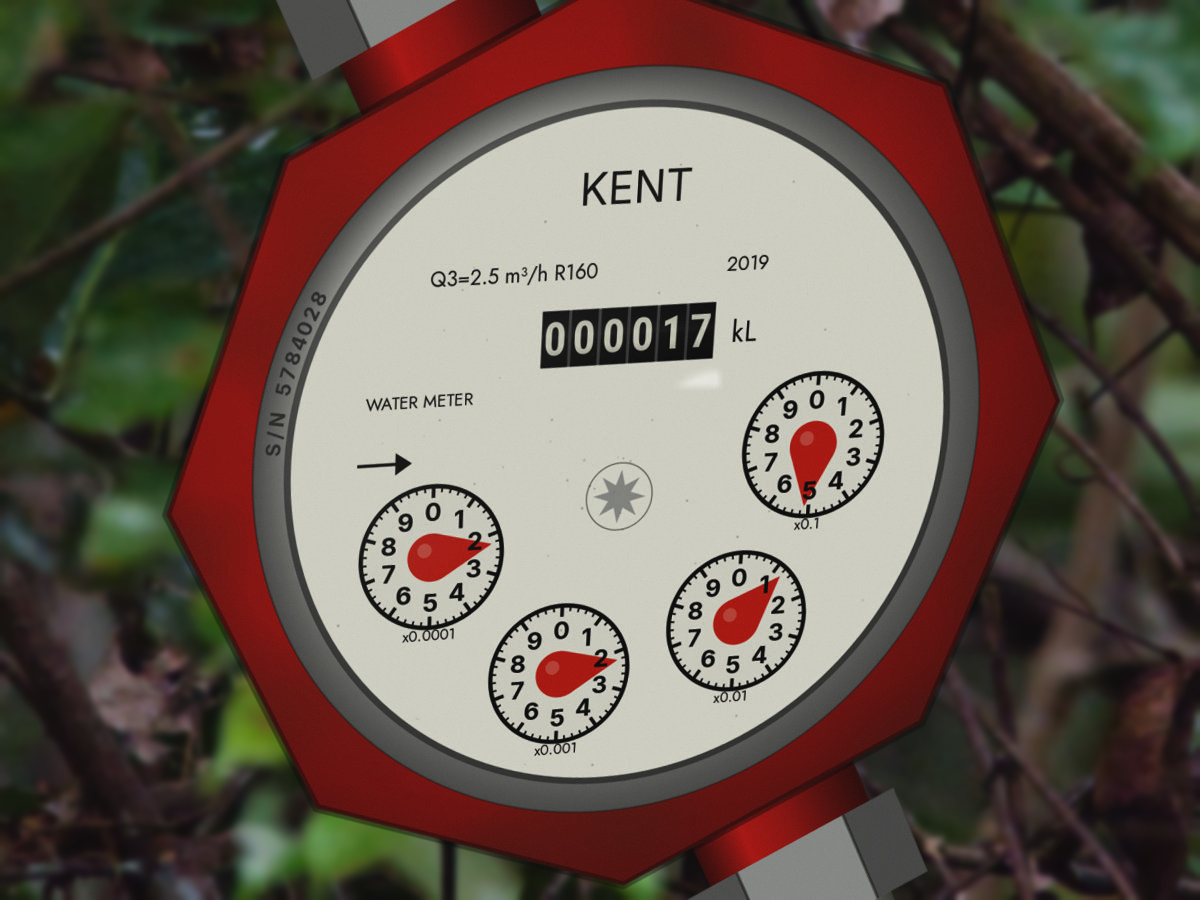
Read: 17.5122 kL
